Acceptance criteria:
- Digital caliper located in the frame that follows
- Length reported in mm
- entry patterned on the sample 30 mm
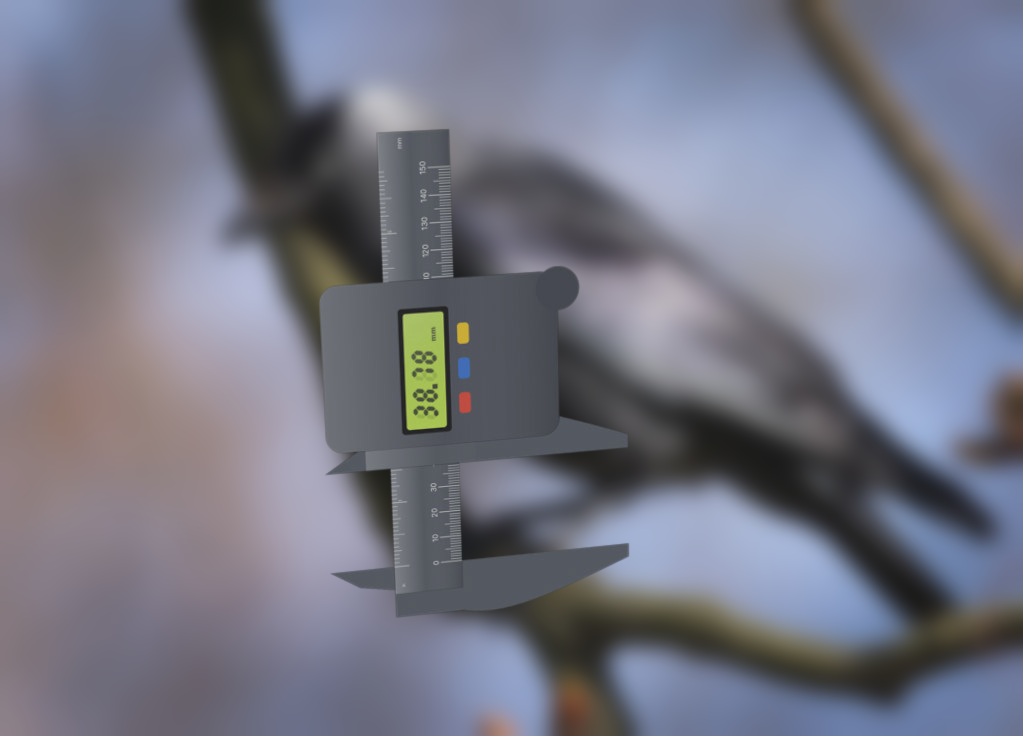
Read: 38.78 mm
